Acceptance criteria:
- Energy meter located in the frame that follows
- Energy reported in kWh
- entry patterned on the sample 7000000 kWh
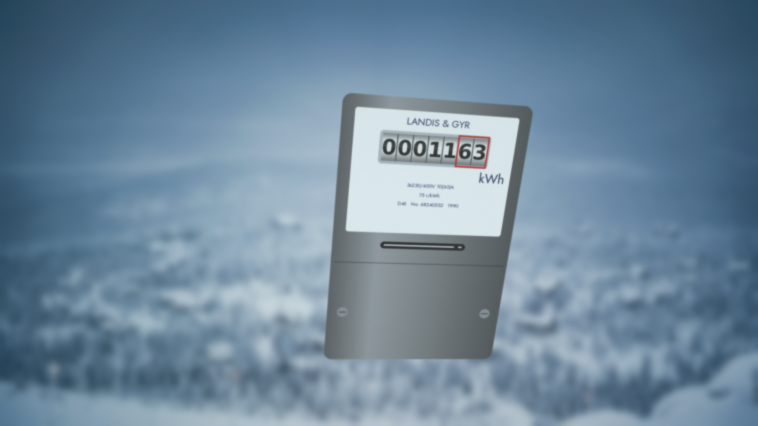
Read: 11.63 kWh
